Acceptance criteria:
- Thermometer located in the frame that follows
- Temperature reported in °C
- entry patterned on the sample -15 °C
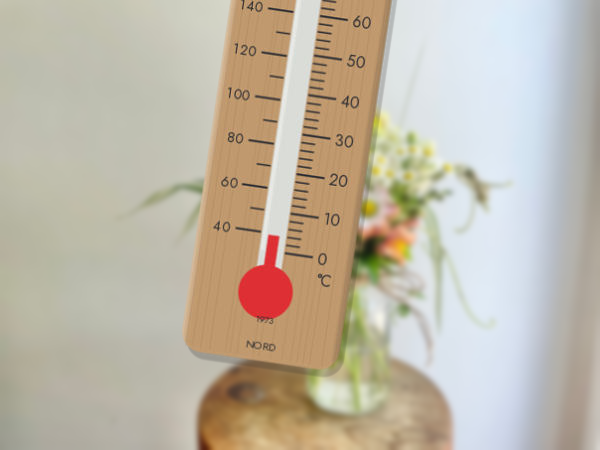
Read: 4 °C
